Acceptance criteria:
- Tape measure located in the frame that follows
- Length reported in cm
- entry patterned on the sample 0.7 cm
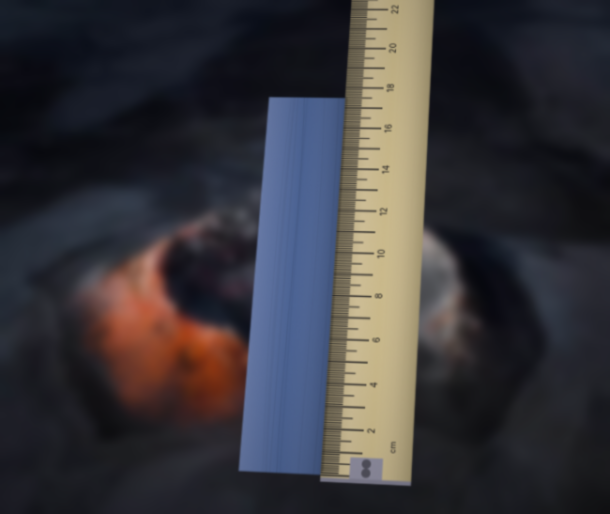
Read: 17.5 cm
